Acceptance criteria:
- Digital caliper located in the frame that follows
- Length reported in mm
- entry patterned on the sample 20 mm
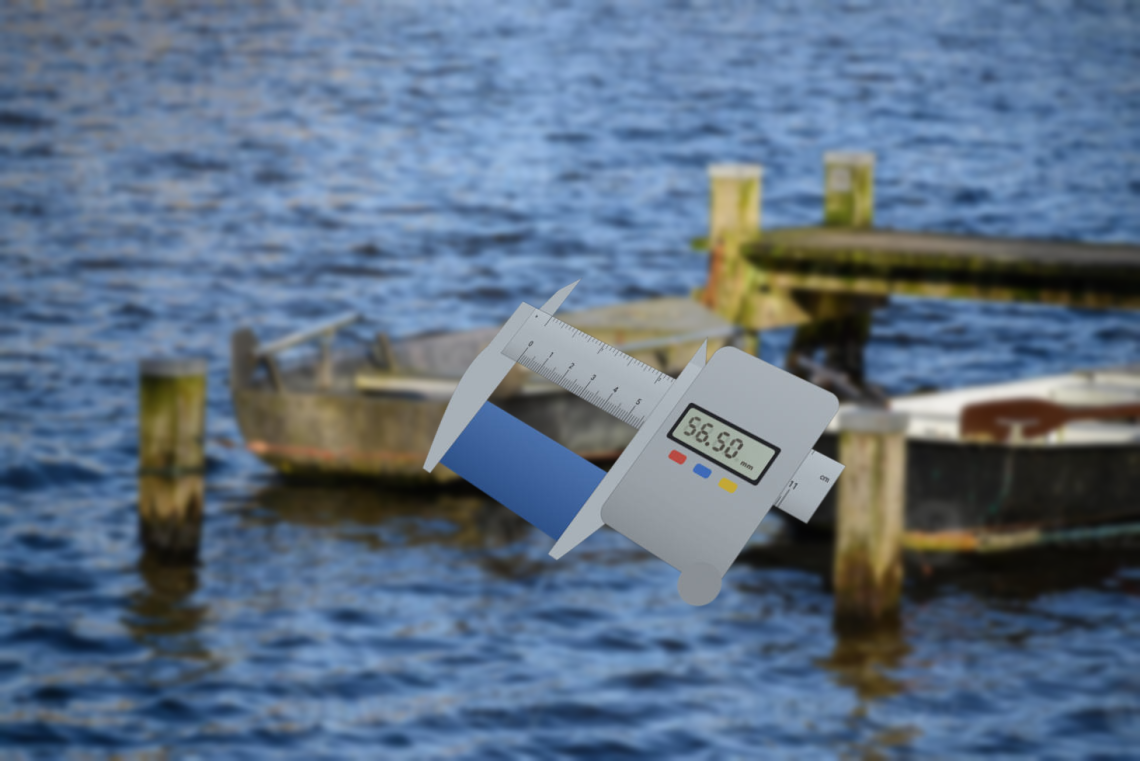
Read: 56.50 mm
